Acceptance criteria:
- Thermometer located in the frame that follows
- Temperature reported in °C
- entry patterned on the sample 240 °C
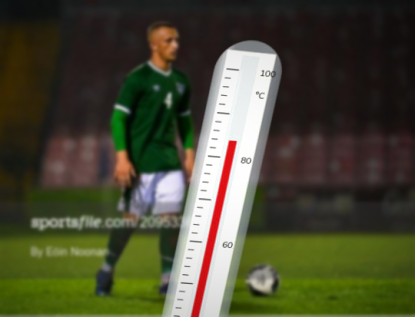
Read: 84 °C
